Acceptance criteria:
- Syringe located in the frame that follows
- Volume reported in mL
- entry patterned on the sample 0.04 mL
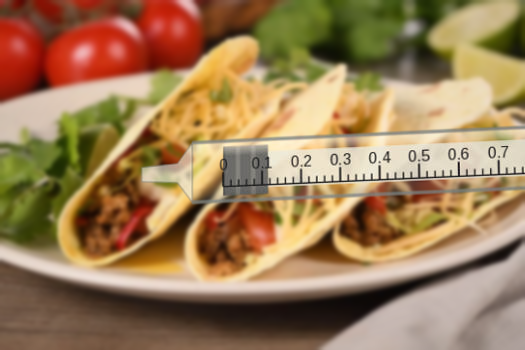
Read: 0 mL
